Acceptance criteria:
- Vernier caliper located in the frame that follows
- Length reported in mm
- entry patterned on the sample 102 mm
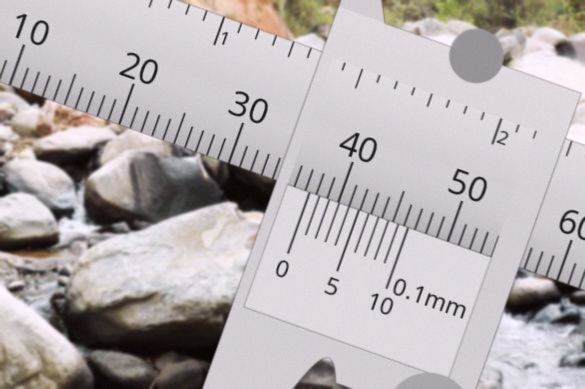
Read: 37.4 mm
